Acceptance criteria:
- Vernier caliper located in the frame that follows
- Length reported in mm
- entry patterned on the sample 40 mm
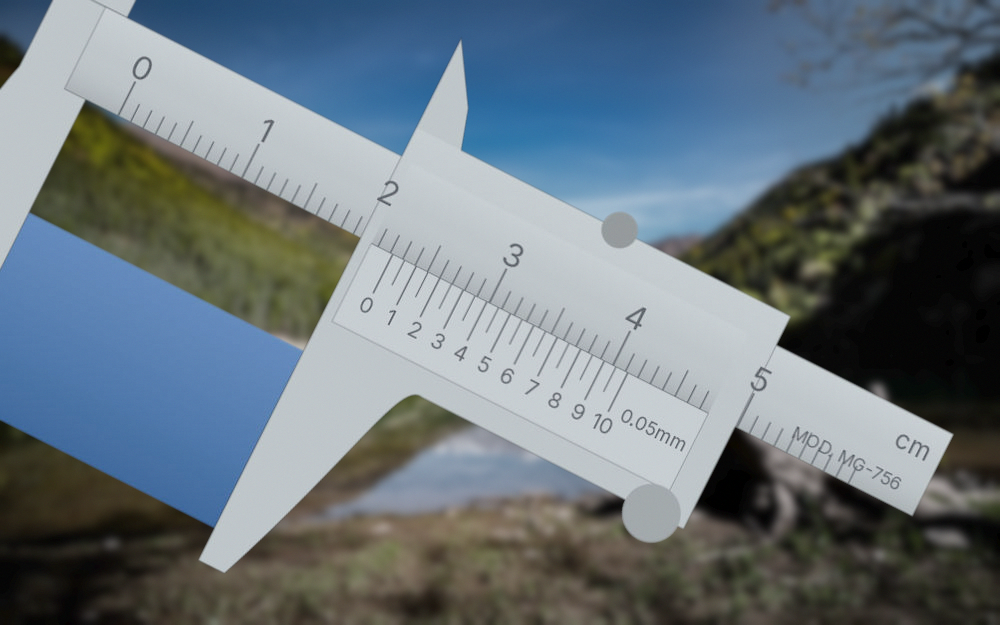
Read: 22.2 mm
